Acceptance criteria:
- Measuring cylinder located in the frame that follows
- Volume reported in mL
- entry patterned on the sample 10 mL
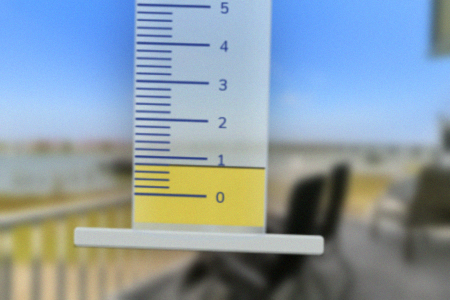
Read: 0.8 mL
